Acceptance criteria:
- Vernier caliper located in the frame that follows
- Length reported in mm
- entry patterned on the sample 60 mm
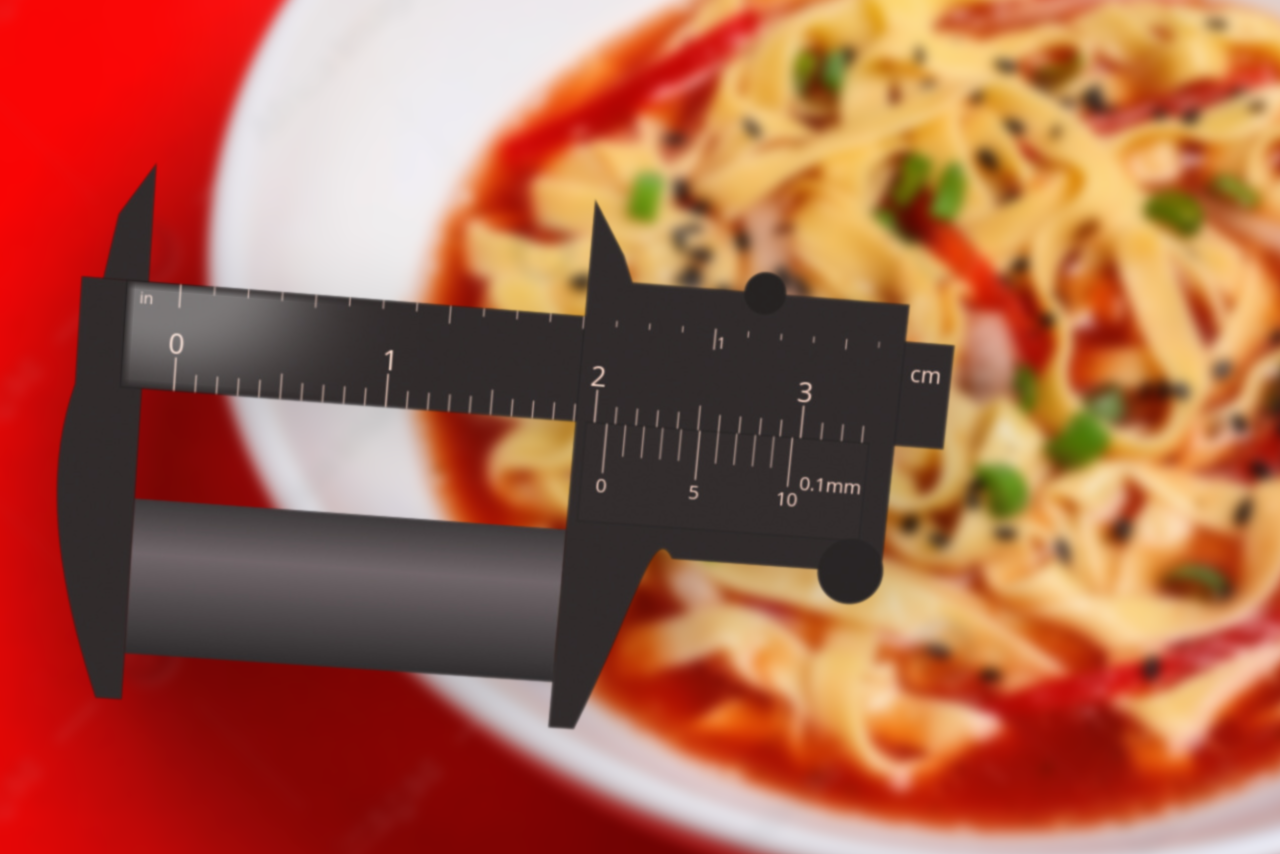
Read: 20.6 mm
